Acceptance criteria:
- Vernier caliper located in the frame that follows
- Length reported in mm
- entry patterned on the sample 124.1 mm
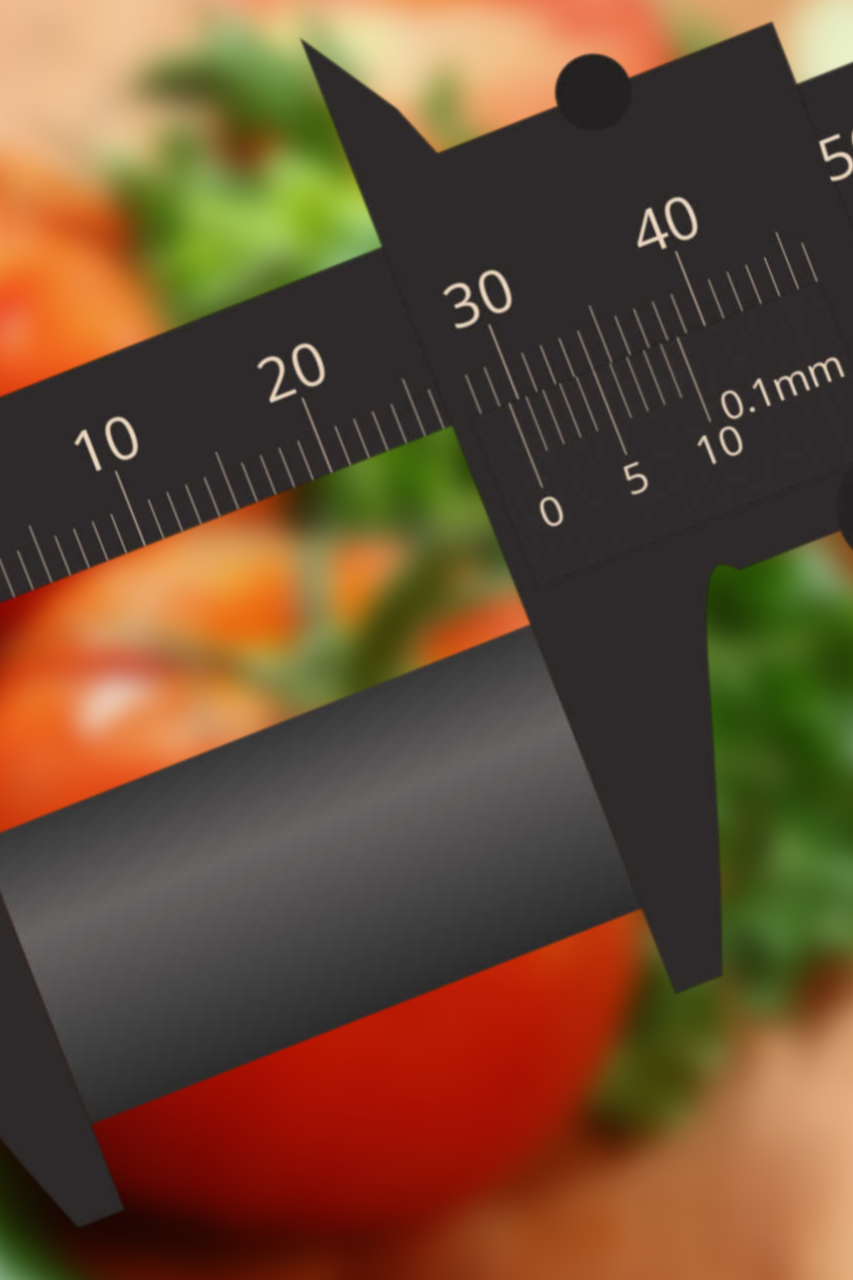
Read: 29.5 mm
